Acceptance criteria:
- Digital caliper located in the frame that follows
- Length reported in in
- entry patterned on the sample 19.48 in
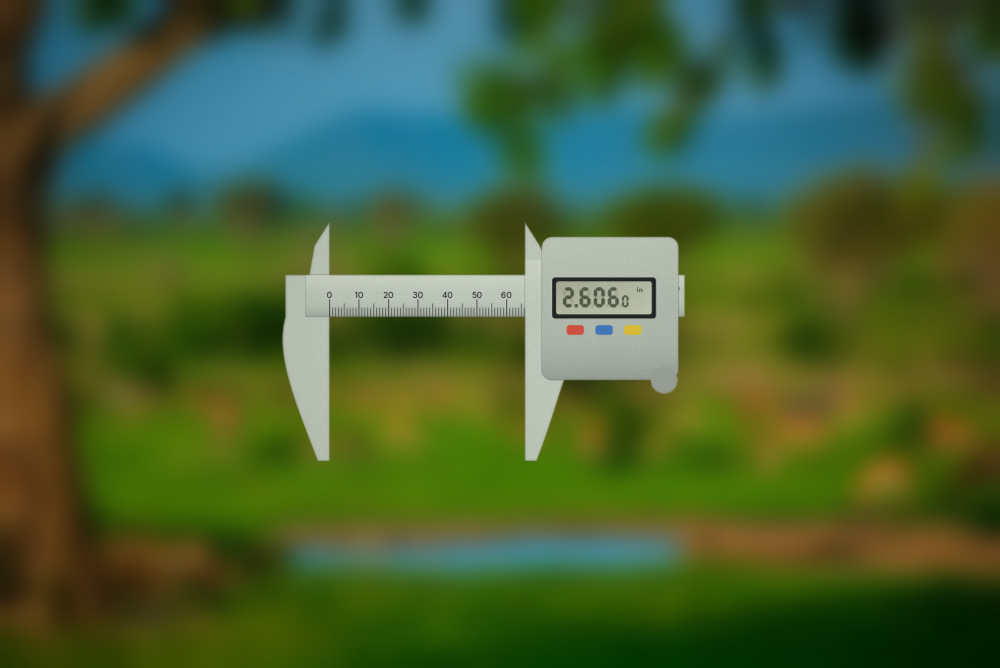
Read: 2.6060 in
